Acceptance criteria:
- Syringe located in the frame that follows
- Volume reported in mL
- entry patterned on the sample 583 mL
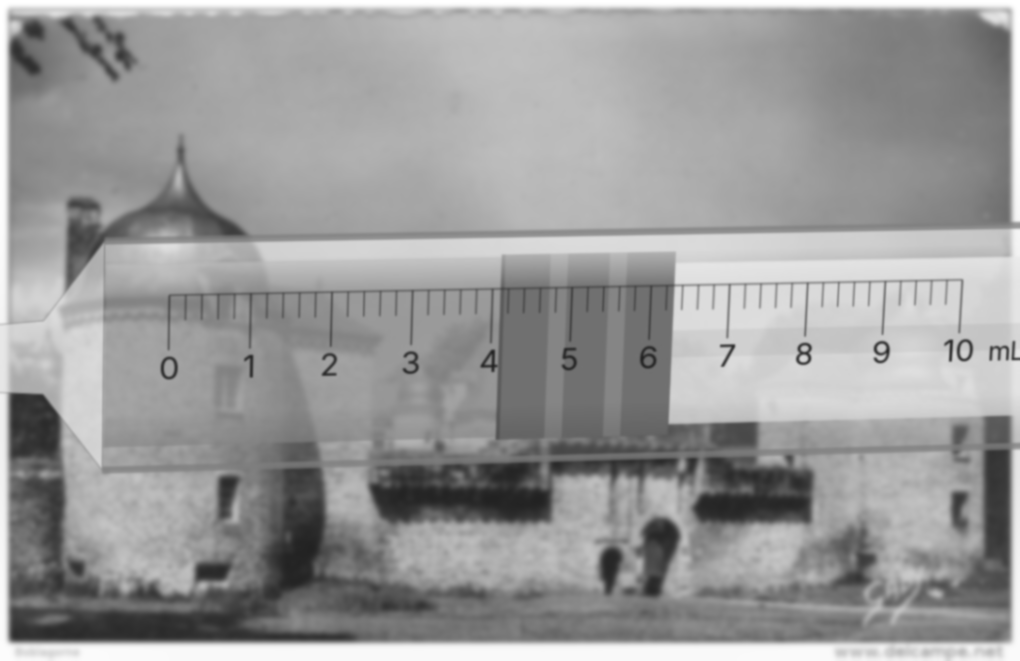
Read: 4.1 mL
